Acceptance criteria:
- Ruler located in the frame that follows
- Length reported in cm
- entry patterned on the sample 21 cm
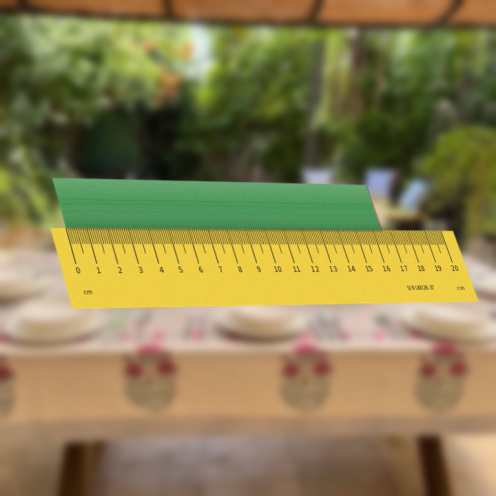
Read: 16.5 cm
